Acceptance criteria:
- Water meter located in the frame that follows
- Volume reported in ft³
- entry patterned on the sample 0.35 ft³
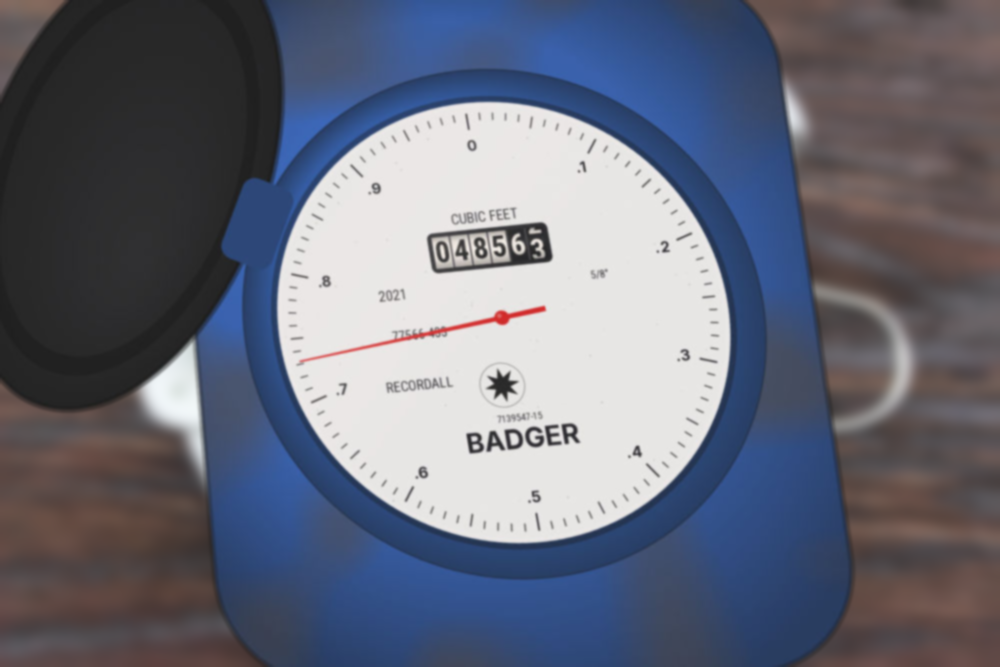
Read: 48562.73 ft³
